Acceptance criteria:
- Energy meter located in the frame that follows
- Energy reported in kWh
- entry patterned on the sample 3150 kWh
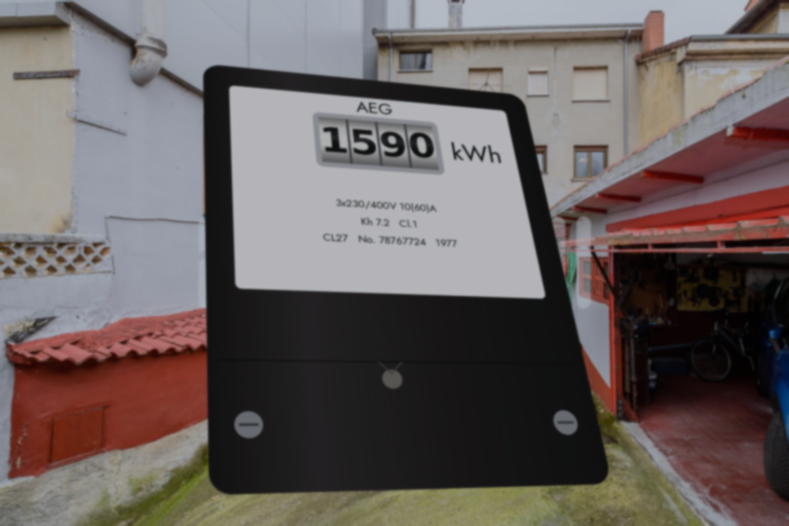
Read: 1590 kWh
